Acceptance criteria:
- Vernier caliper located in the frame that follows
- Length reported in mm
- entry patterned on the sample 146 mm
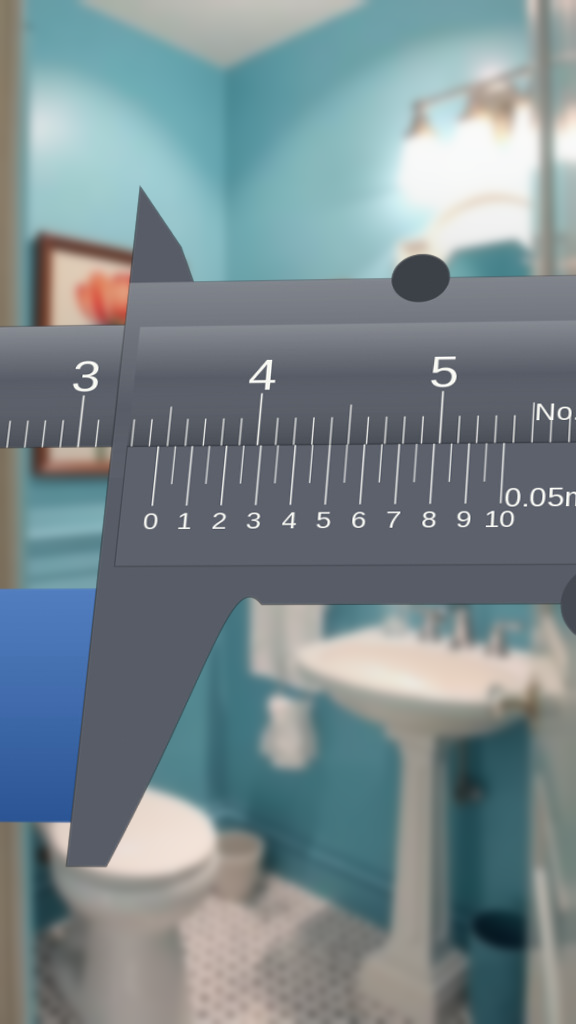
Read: 34.5 mm
